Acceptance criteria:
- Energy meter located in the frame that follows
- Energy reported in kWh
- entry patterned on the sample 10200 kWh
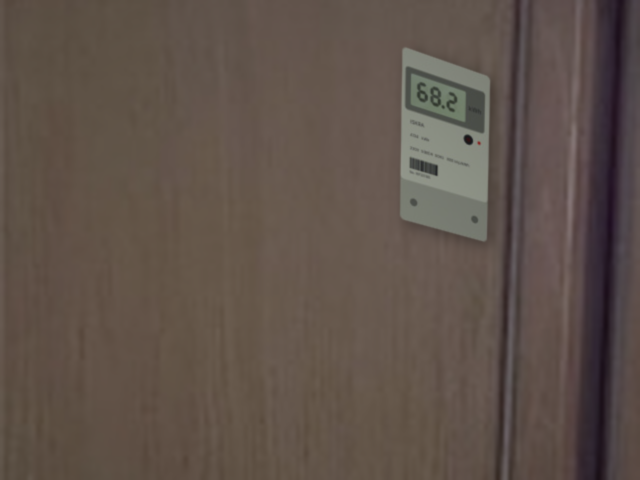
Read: 68.2 kWh
